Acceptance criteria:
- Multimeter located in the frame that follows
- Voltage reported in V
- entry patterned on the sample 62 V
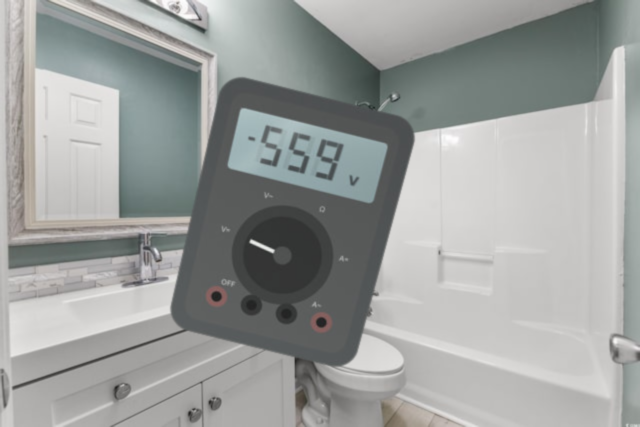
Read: -559 V
